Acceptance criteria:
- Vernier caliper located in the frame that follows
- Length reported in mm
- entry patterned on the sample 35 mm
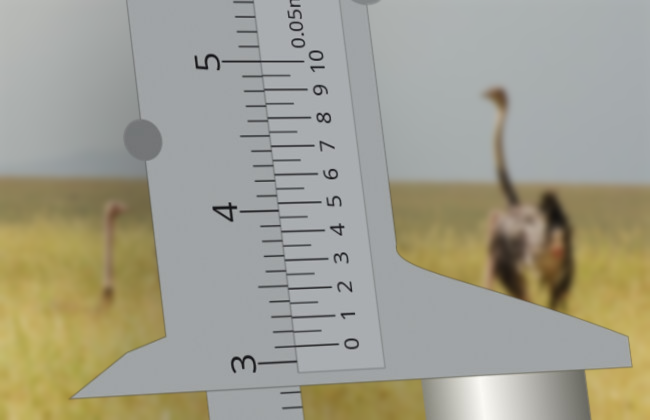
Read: 31.0 mm
